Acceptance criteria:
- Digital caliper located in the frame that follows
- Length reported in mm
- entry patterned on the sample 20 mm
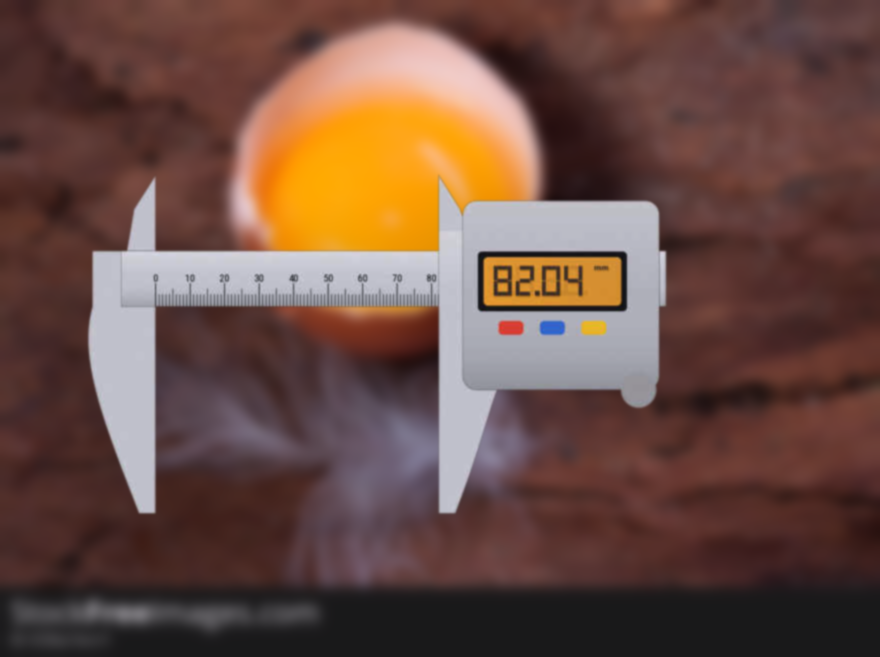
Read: 82.04 mm
